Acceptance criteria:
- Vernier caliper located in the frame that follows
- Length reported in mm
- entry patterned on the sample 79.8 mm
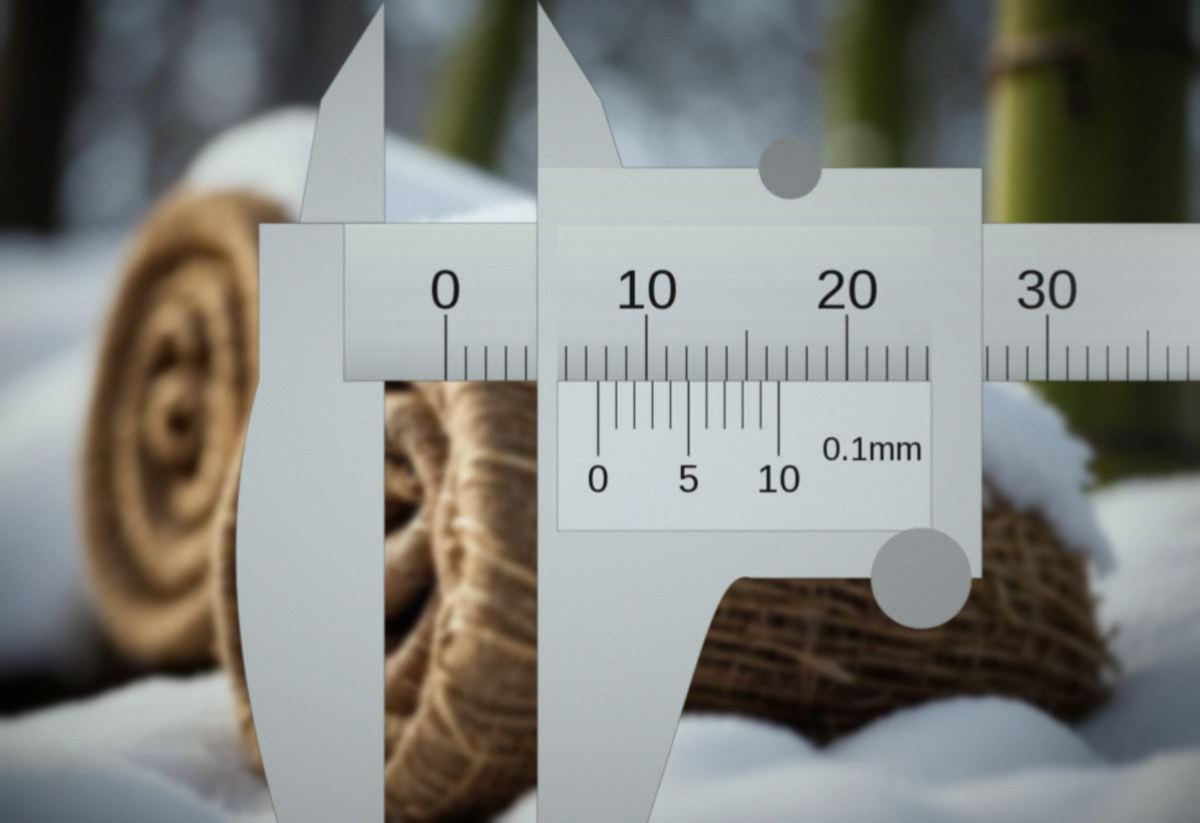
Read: 7.6 mm
